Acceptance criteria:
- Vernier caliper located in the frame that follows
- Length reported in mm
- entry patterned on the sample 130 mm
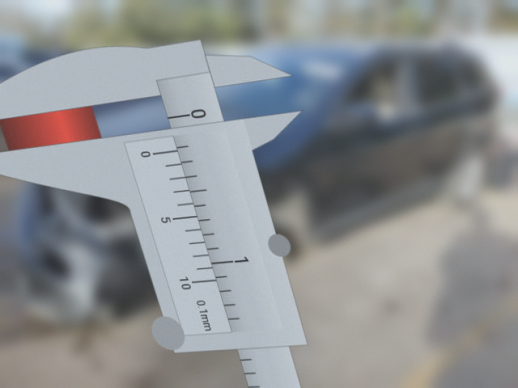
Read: 2.2 mm
